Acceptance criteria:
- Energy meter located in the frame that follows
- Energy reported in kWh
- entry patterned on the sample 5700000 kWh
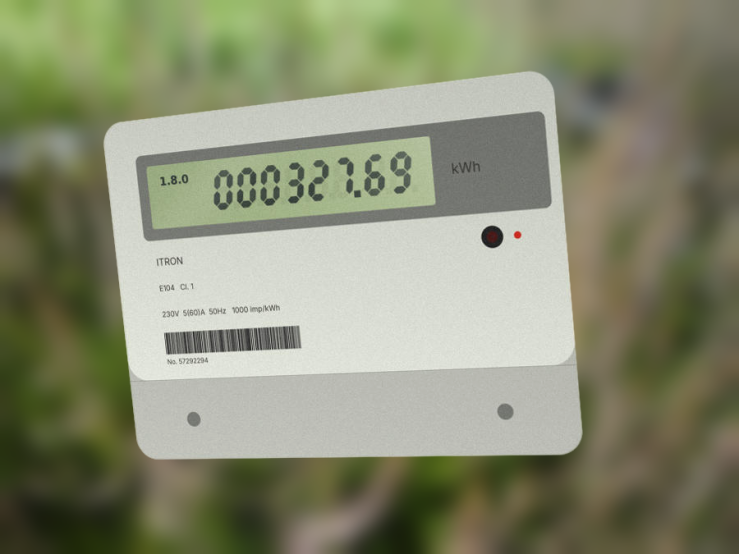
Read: 327.69 kWh
